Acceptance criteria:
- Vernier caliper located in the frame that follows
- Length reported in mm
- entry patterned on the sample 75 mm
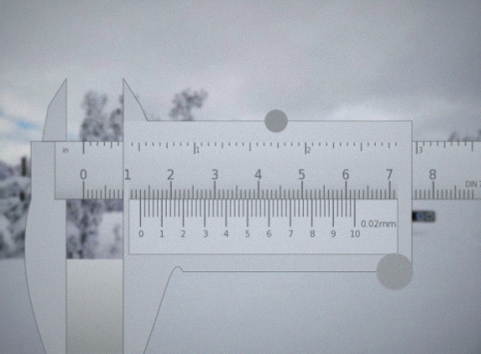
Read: 13.0 mm
